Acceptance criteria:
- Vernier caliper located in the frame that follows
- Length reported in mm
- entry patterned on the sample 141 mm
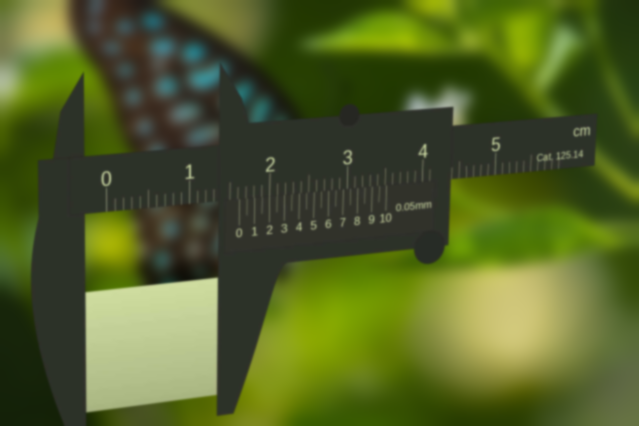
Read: 16.2 mm
